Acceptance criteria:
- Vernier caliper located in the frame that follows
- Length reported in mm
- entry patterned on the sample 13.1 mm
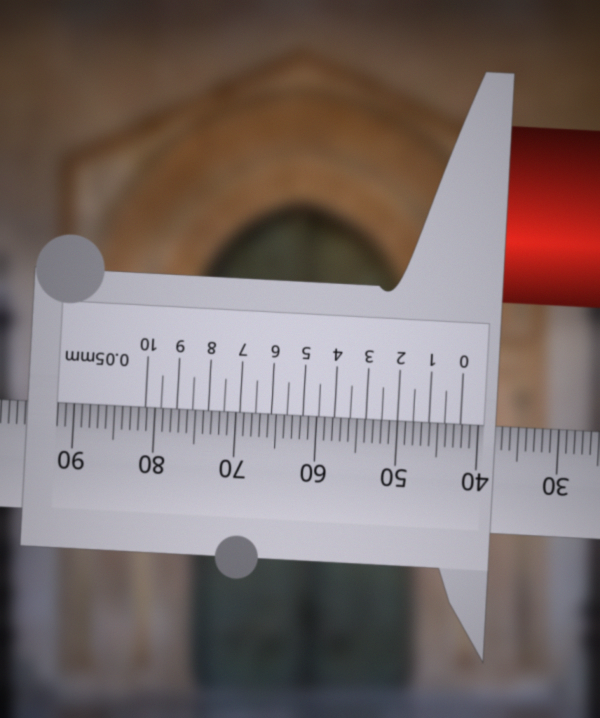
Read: 42.2 mm
